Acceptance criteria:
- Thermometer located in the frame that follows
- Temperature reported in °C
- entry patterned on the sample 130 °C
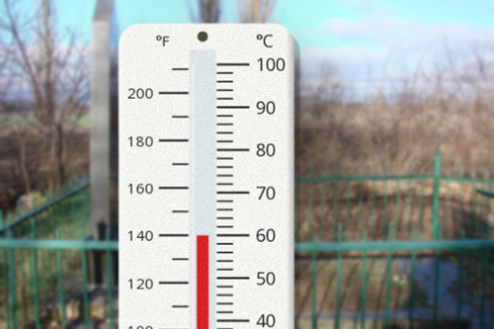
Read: 60 °C
